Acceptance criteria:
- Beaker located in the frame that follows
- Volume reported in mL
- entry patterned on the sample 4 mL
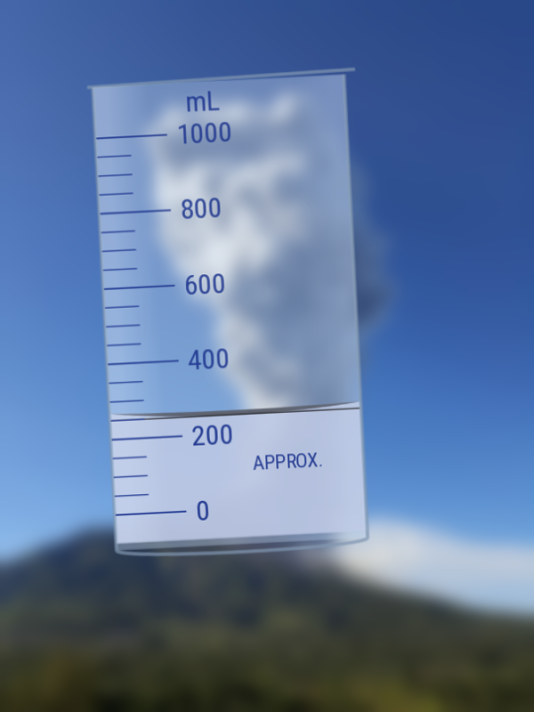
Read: 250 mL
